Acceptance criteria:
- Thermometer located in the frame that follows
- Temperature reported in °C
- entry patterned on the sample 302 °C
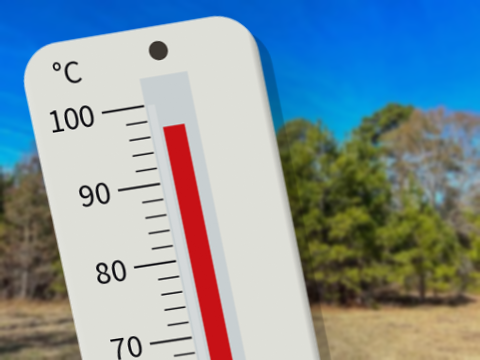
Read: 97 °C
